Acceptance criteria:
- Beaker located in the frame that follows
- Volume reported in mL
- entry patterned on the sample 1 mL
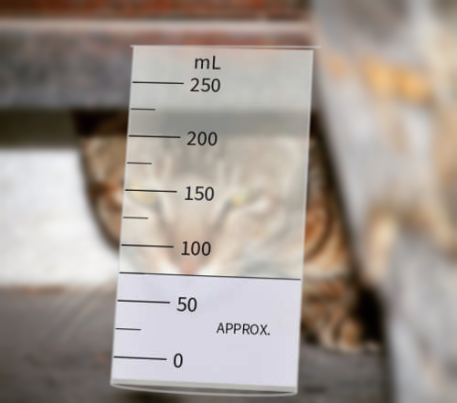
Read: 75 mL
